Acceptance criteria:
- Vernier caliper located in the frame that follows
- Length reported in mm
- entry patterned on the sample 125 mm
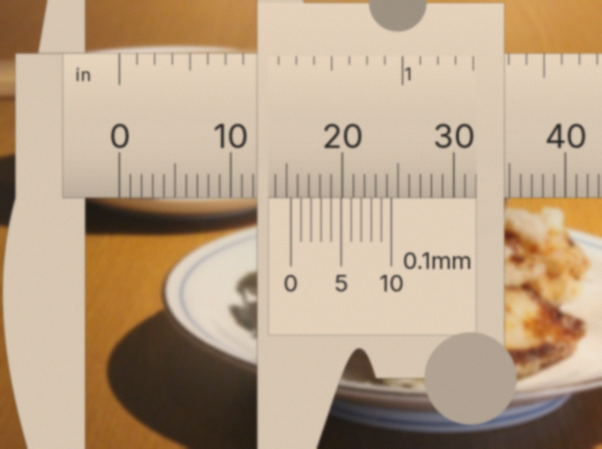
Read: 15.4 mm
